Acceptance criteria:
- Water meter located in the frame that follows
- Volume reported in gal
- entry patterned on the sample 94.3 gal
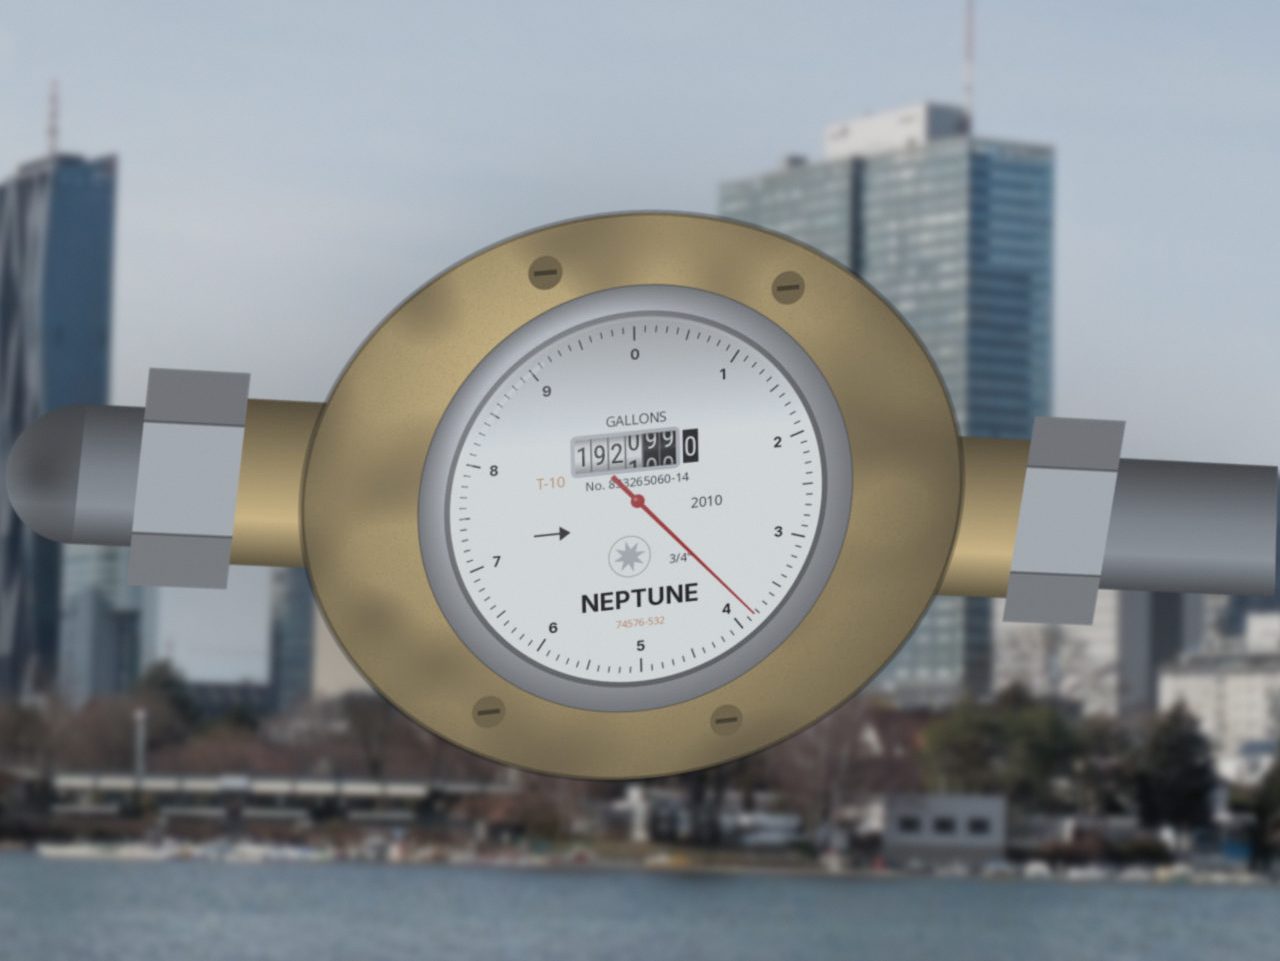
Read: 1920993.8 gal
